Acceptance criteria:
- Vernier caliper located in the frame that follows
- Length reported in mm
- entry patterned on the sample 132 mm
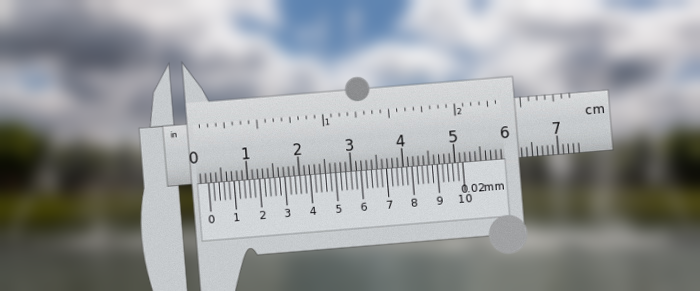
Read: 2.5 mm
